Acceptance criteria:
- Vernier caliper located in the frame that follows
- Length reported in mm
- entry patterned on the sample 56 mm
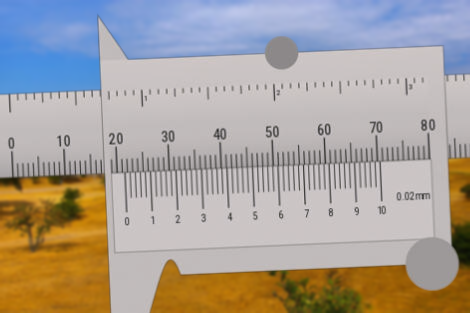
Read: 21.5 mm
